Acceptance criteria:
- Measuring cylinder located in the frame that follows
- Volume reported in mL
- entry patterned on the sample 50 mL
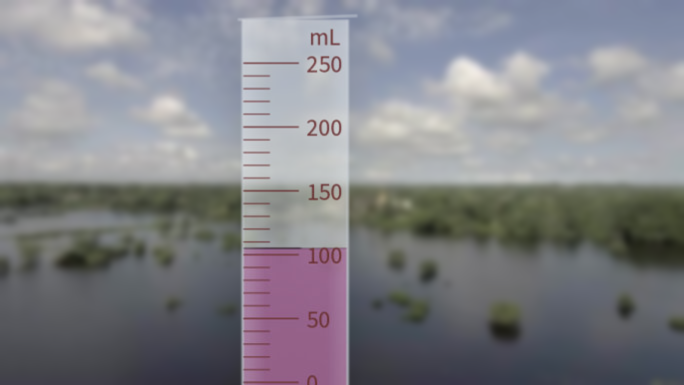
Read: 105 mL
